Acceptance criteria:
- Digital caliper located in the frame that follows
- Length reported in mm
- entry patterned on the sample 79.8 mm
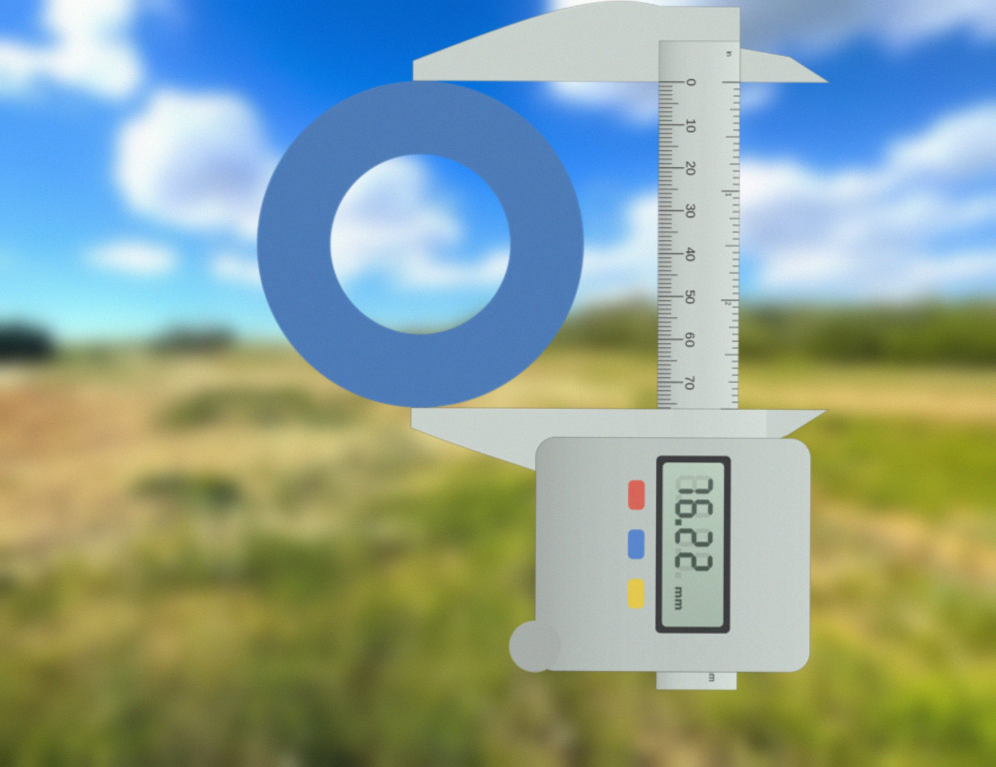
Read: 76.22 mm
